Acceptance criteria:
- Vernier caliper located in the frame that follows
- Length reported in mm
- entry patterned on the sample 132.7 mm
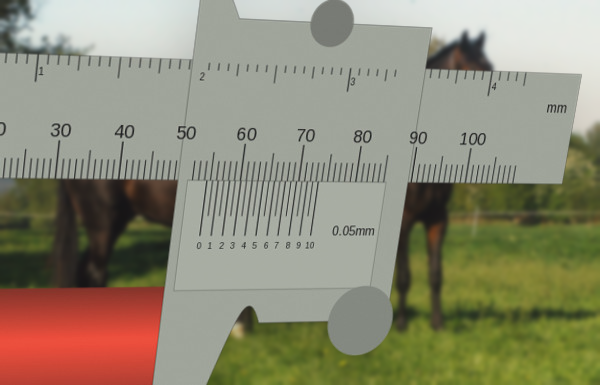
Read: 54.4 mm
